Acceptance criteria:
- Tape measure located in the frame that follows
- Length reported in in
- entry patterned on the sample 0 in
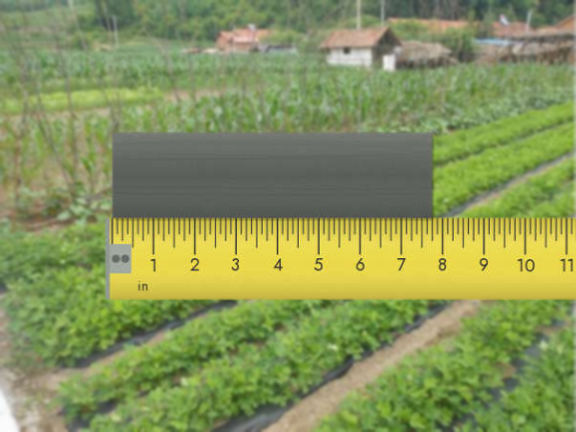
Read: 7.75 in
